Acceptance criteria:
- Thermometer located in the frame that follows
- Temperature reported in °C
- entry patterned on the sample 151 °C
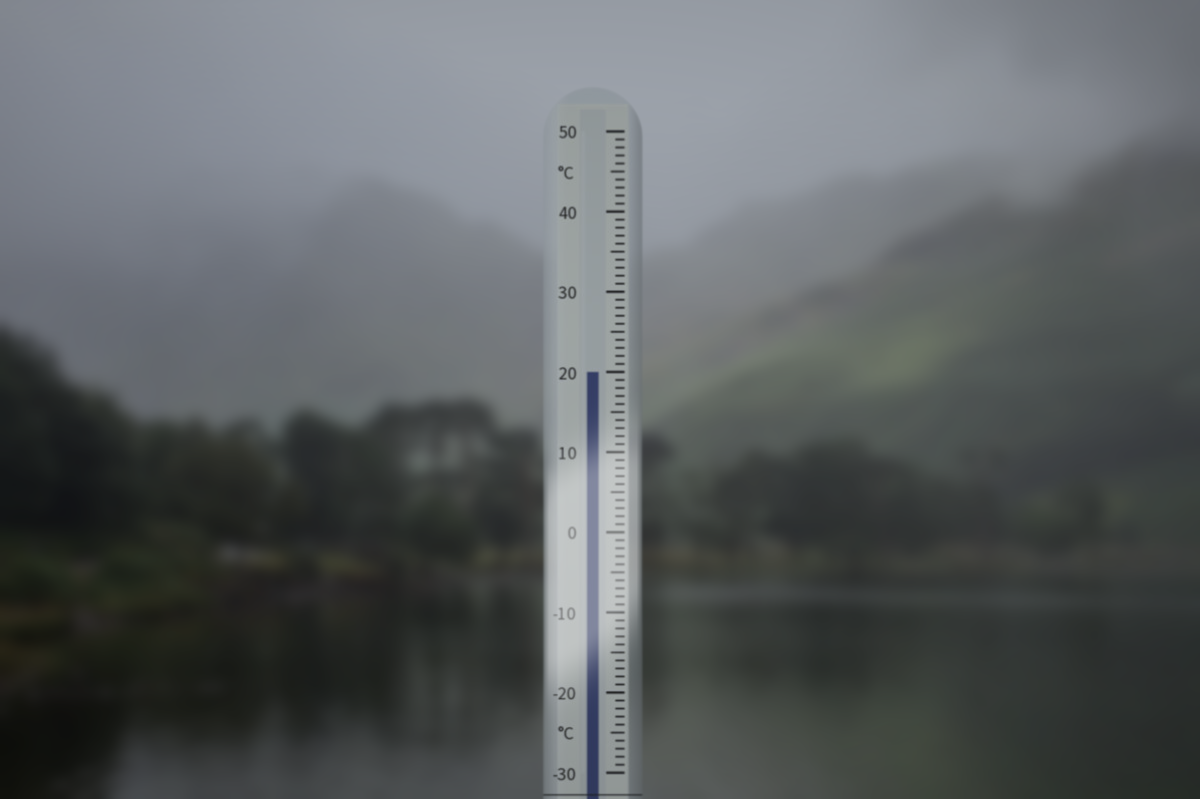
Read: 20 °C
